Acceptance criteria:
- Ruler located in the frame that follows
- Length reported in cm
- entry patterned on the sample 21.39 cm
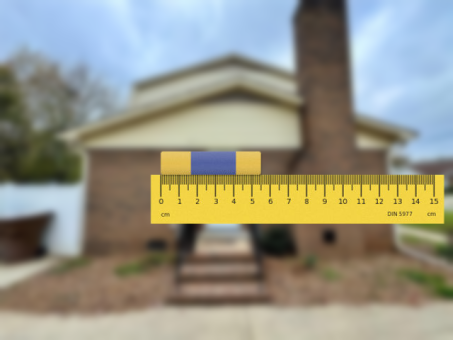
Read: 5.5 cm
